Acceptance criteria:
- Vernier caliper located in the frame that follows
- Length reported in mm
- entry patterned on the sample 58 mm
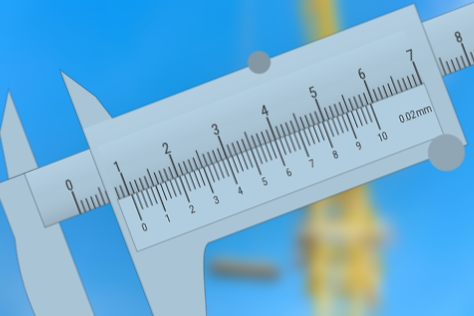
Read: 10.5 mm
